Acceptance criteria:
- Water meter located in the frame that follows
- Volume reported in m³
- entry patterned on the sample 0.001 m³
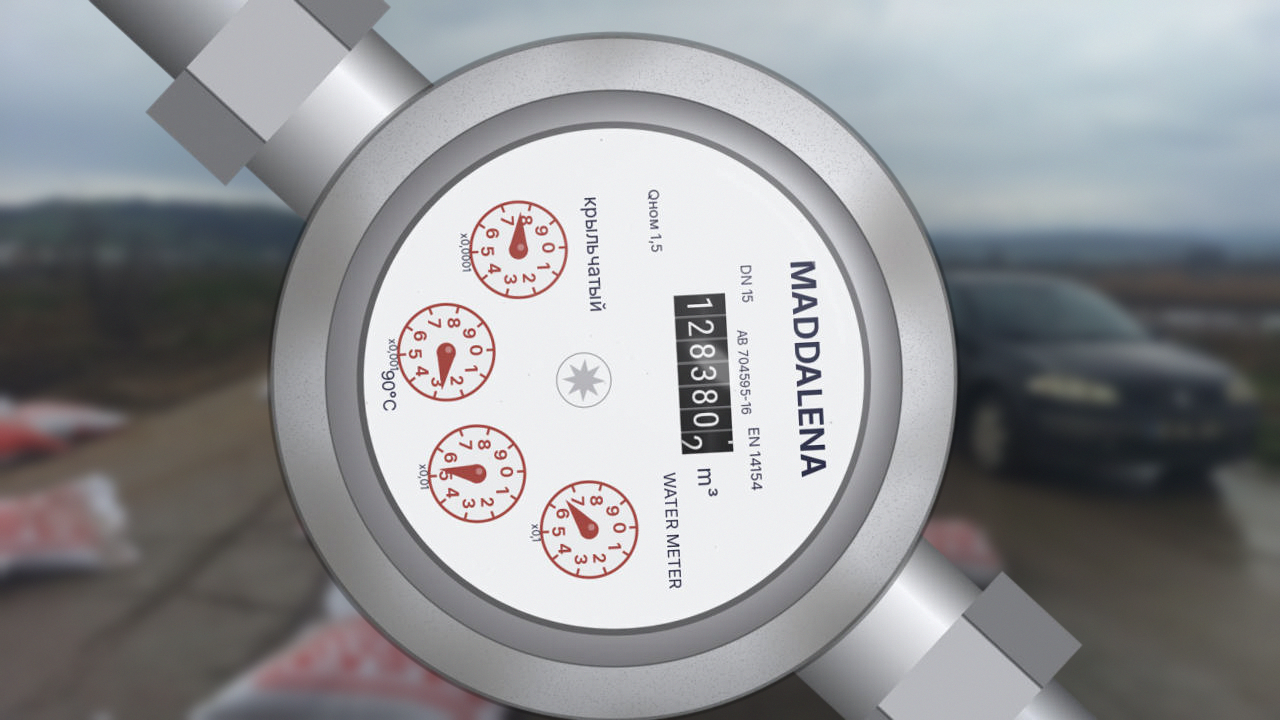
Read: 1283801.6527 m³
